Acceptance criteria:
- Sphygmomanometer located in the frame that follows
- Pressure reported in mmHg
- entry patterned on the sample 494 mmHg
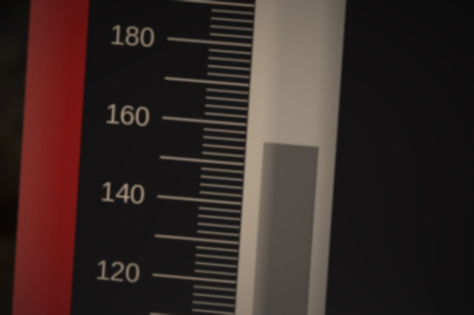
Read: 156 mmHg
